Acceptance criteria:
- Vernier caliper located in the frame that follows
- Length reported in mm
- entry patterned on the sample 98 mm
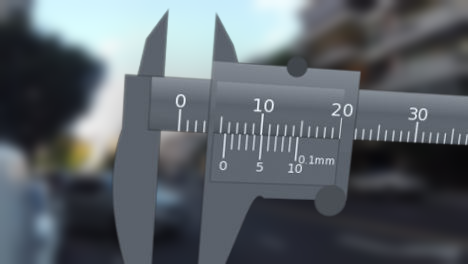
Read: 5.6 mm
